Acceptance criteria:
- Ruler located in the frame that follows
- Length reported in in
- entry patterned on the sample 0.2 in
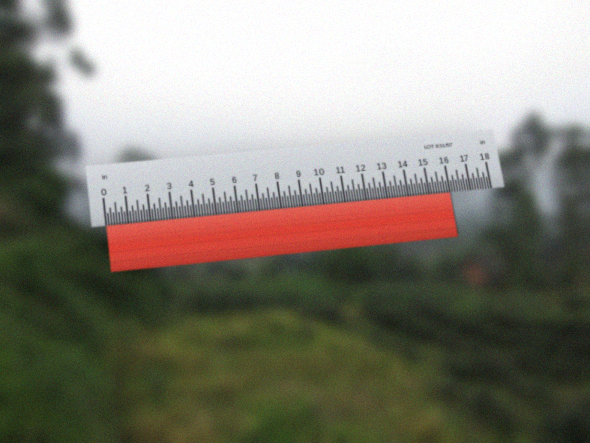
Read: 16 in
